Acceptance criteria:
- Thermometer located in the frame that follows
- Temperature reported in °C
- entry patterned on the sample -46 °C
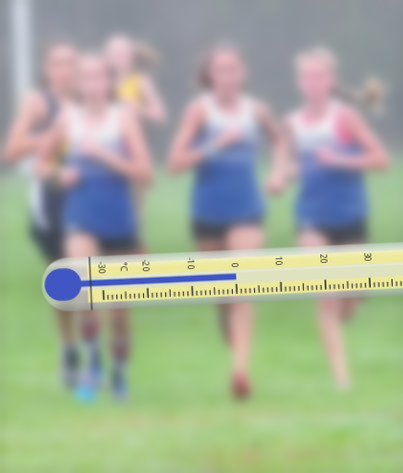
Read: 0 °C
